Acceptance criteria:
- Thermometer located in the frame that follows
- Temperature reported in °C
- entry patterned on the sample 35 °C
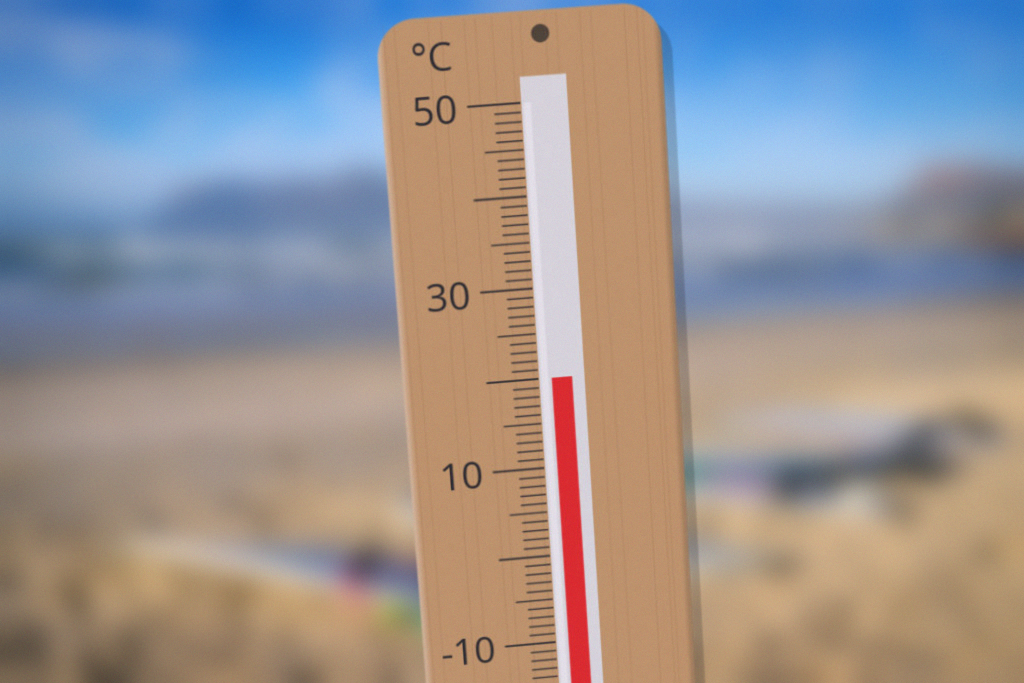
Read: 20 °C
